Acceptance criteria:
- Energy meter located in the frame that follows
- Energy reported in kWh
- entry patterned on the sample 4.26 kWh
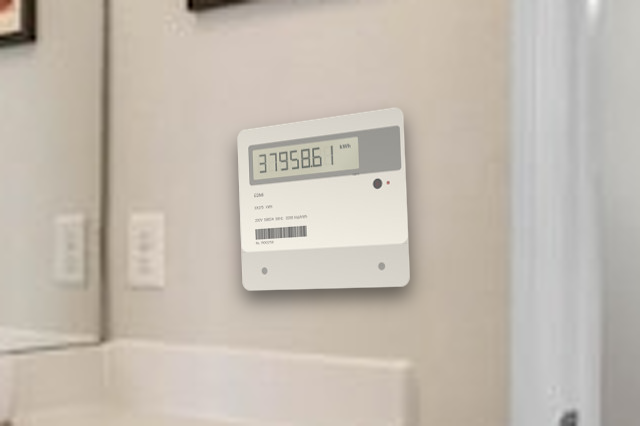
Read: 37958.61 kWh
